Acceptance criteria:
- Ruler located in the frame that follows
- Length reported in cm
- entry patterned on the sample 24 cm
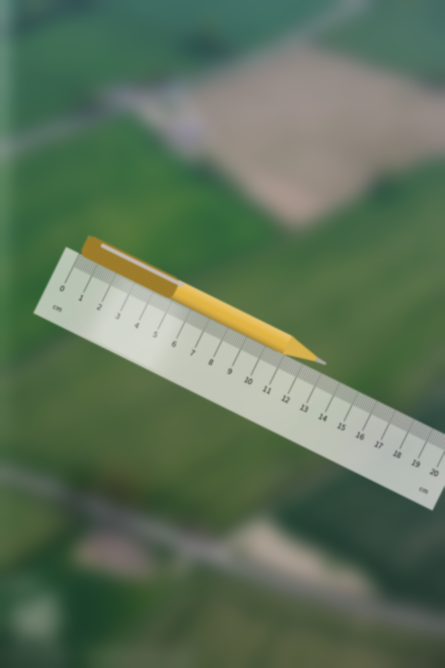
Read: 13 cm
